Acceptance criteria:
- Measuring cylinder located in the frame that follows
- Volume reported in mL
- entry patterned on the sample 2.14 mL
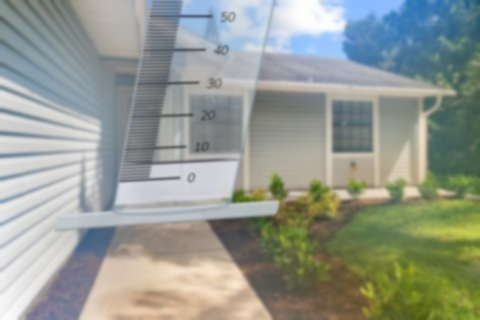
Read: 5 mL
